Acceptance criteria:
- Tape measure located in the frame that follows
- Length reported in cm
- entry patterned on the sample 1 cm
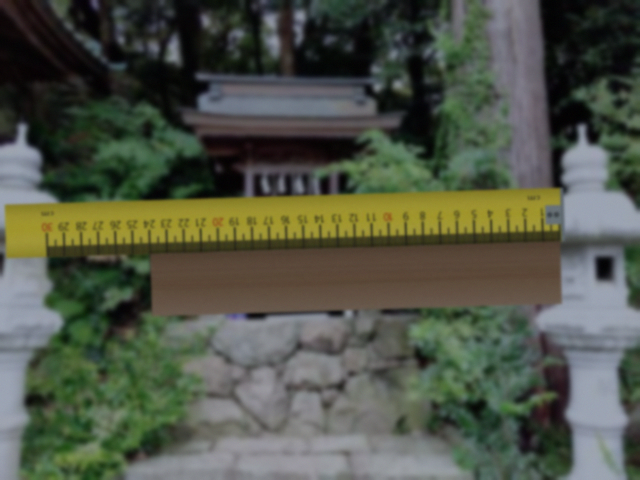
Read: 24 cm
